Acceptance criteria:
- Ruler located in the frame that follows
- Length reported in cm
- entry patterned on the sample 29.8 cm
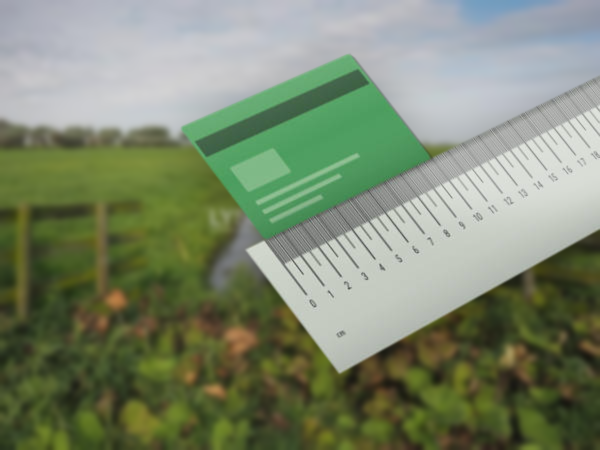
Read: 10 cm
